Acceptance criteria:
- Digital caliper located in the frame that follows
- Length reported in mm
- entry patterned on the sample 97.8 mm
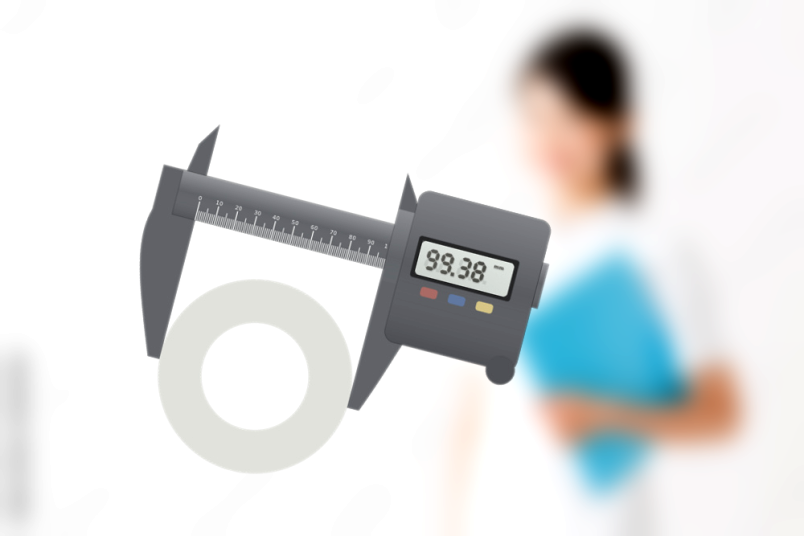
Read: 99.38 mm
